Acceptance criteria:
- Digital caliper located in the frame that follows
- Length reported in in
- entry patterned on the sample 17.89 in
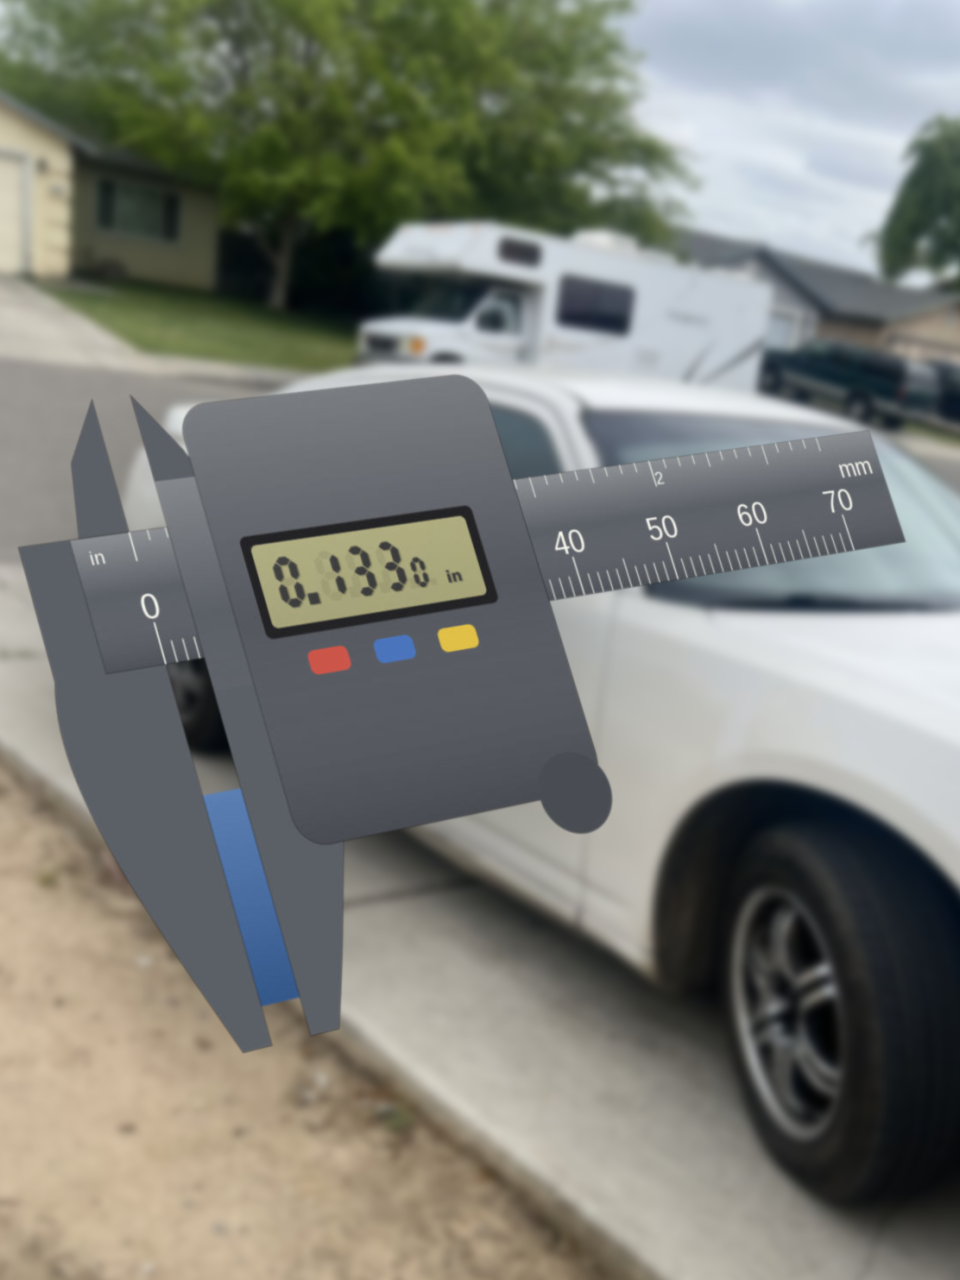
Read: 0.1330 in
